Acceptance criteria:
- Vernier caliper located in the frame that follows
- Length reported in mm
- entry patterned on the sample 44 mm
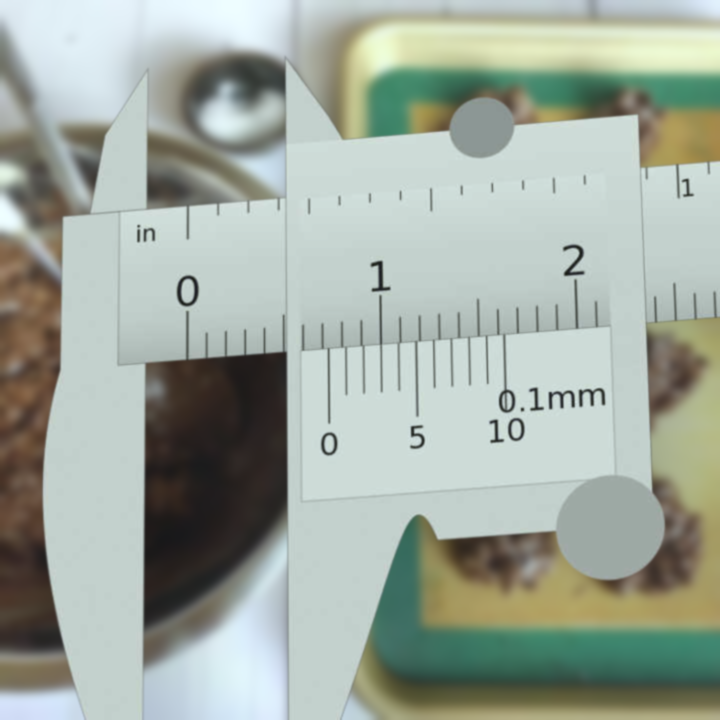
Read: 7.3 mm
